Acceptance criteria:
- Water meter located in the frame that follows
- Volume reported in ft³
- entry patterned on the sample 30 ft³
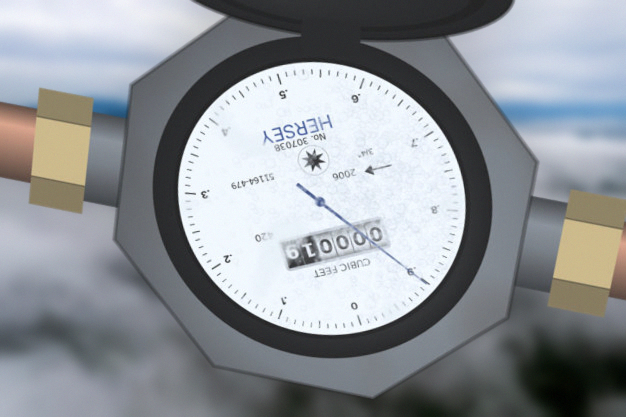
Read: 18.90 ft³
